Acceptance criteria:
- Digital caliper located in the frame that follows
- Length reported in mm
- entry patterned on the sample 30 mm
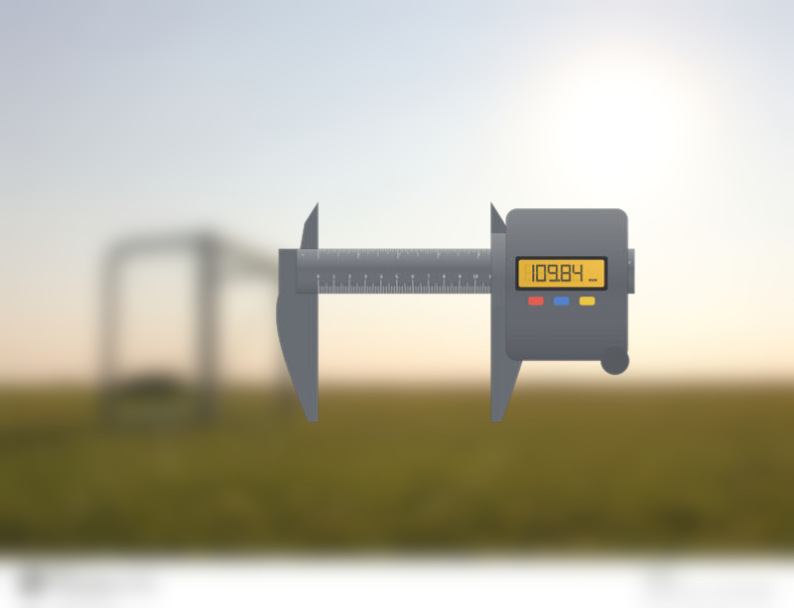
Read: 109.84 mm
